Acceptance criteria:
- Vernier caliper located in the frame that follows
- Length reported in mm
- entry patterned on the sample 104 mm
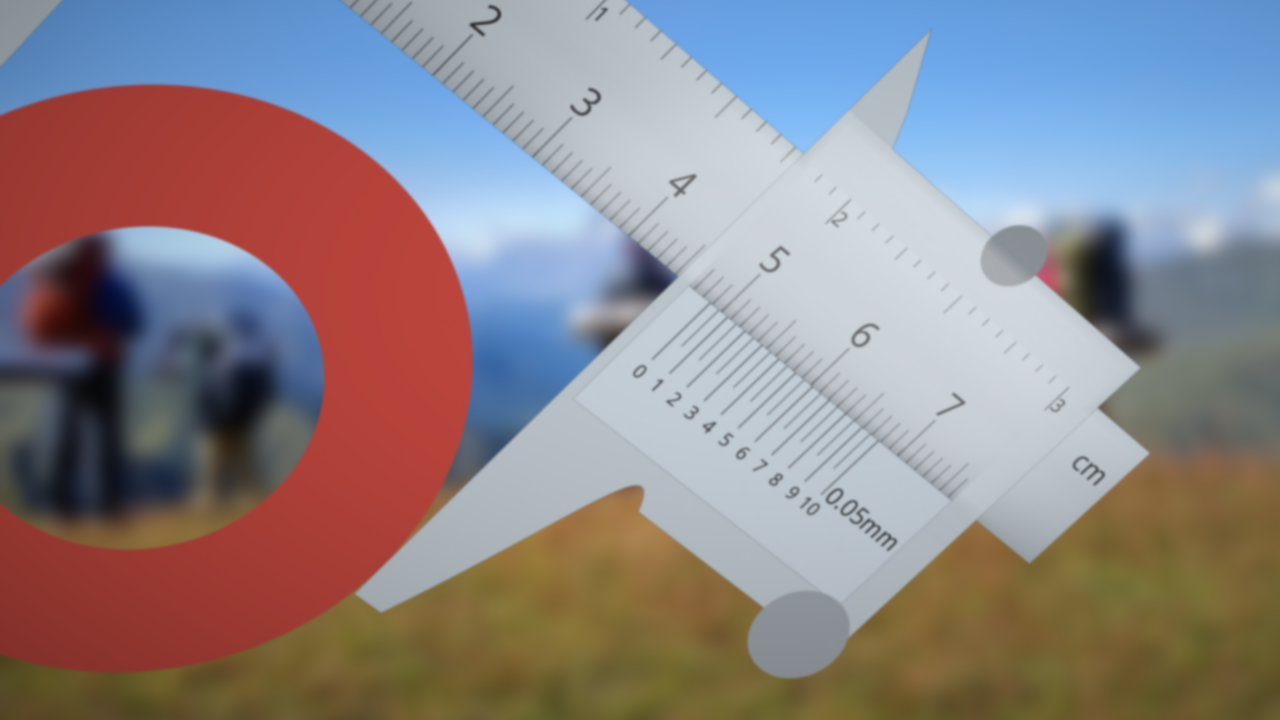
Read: 48.8 mm
